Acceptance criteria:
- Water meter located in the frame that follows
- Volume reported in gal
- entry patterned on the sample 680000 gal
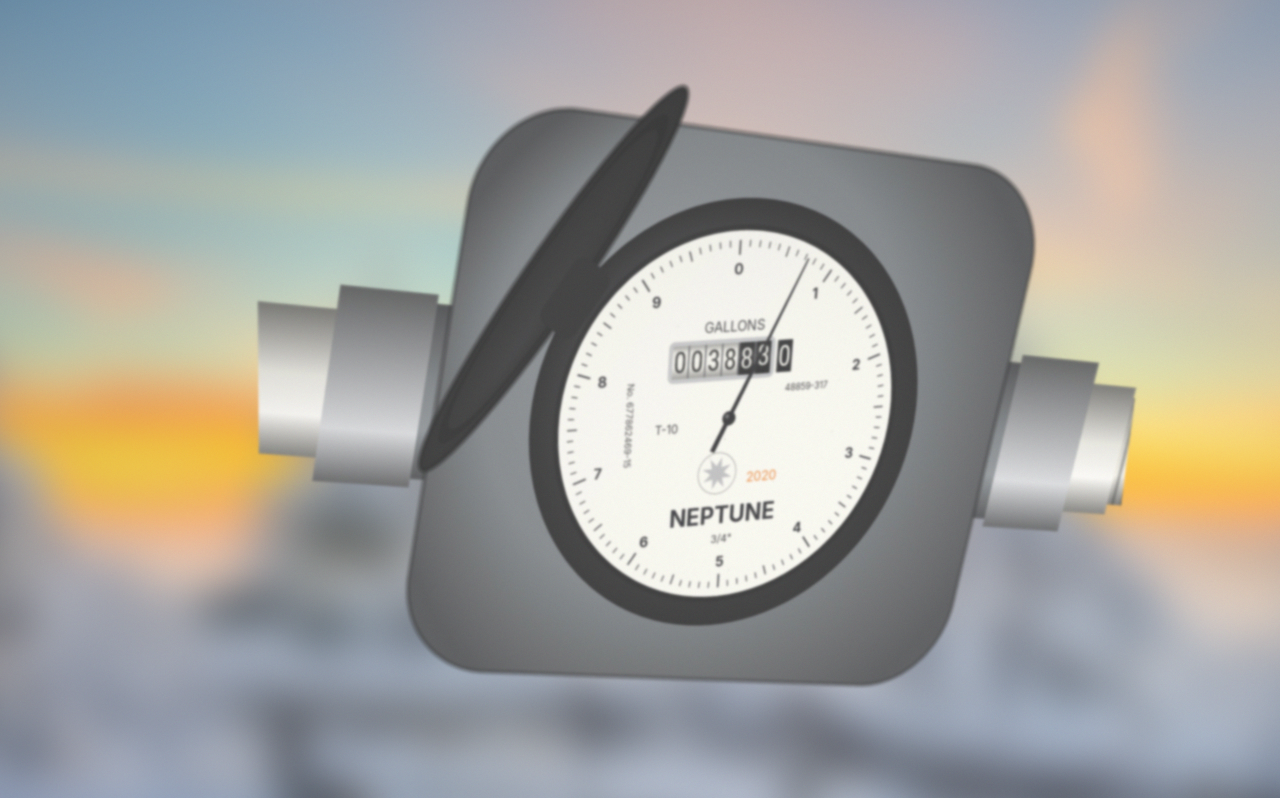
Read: 38880.7 gal
